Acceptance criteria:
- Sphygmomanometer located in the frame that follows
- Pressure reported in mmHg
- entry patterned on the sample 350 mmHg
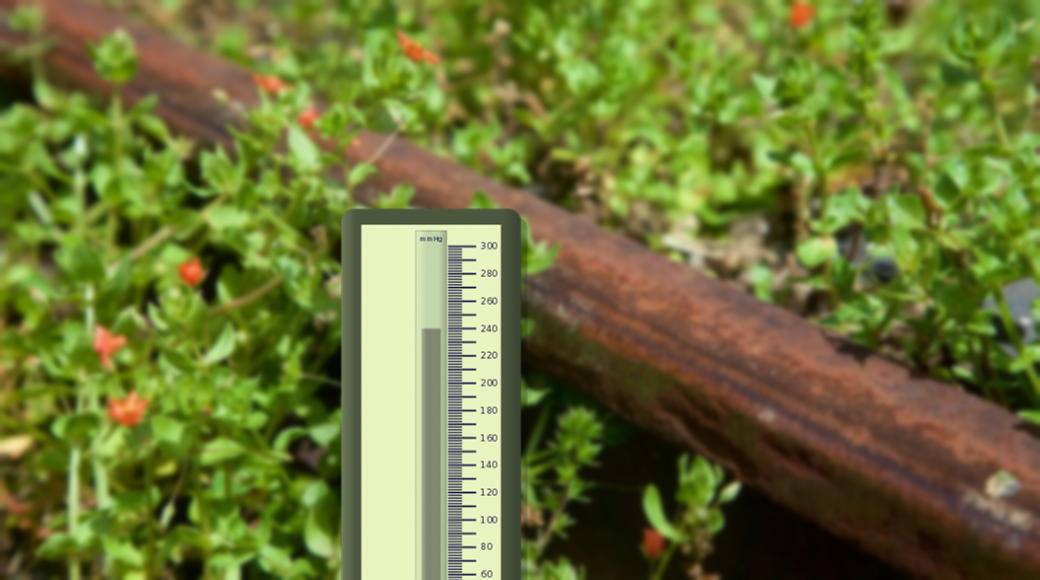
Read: 240 mmHg
